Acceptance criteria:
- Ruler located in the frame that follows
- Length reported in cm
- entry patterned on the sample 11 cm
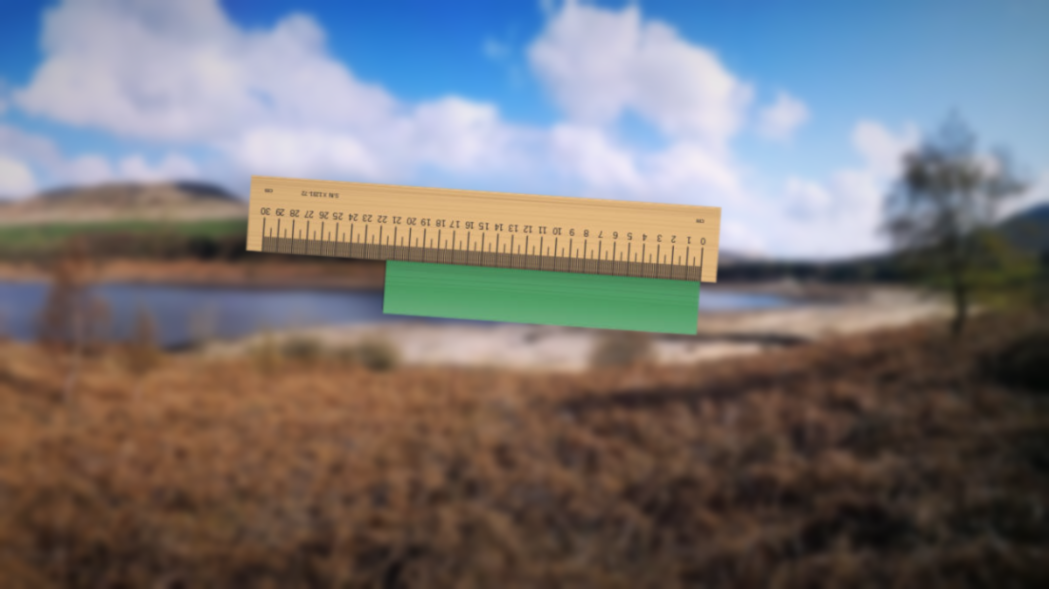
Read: 21.5 cm
